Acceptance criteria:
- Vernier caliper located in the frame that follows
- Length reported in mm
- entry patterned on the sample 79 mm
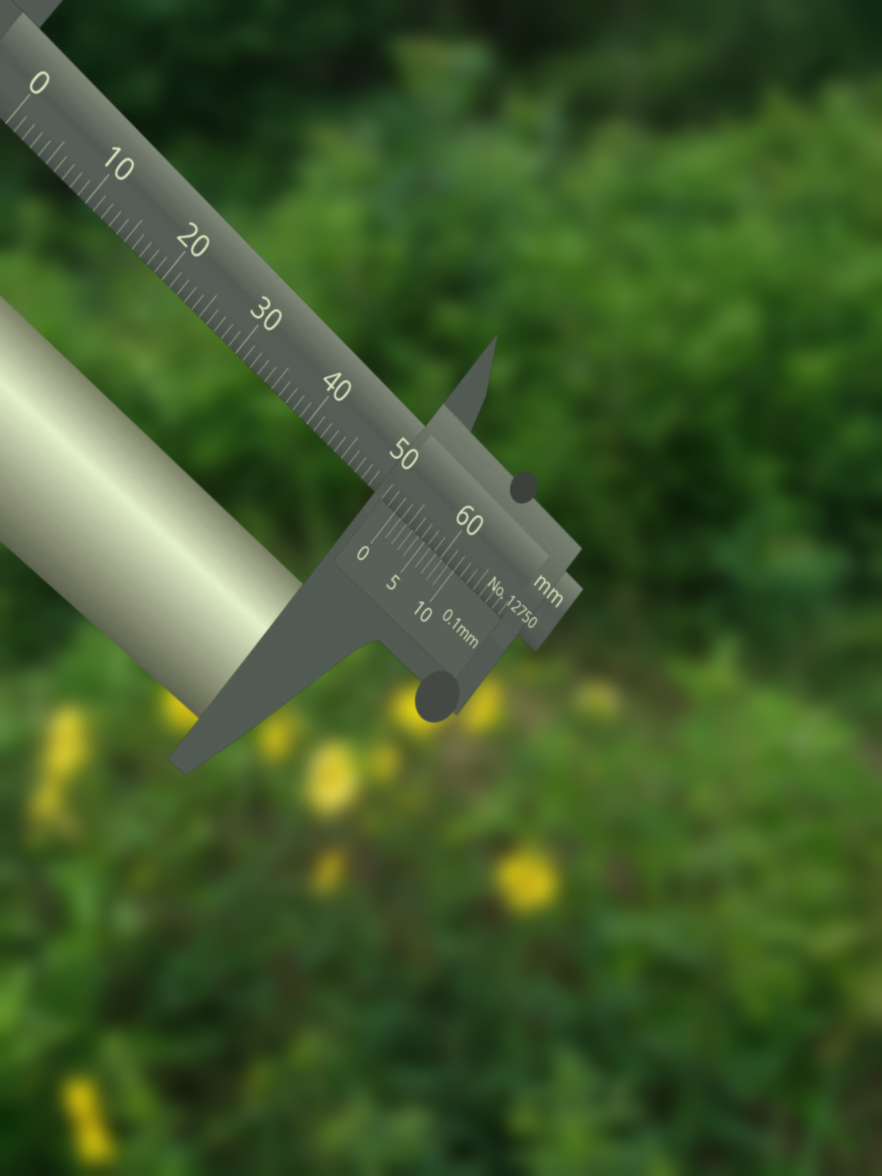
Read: 53.0 mm
